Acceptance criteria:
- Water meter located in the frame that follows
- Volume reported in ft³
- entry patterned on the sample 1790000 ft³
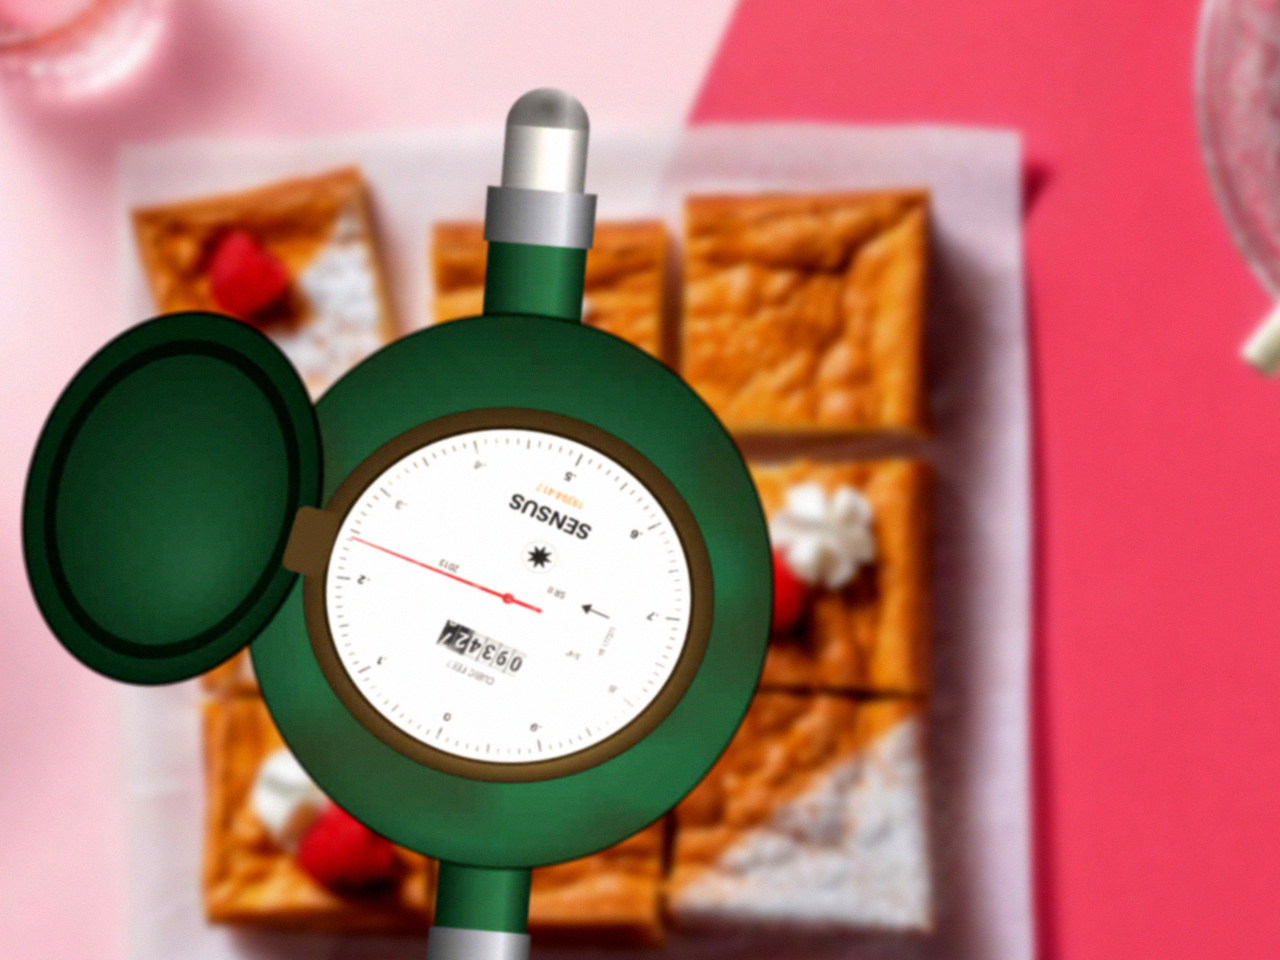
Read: 93427.24 ft³
